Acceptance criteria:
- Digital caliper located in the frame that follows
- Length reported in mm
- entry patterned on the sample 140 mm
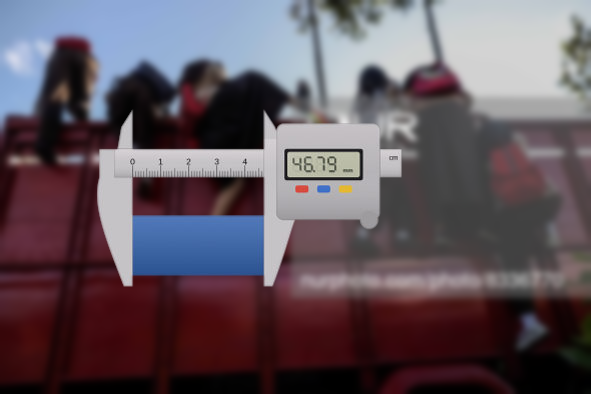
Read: 46.79 mm
